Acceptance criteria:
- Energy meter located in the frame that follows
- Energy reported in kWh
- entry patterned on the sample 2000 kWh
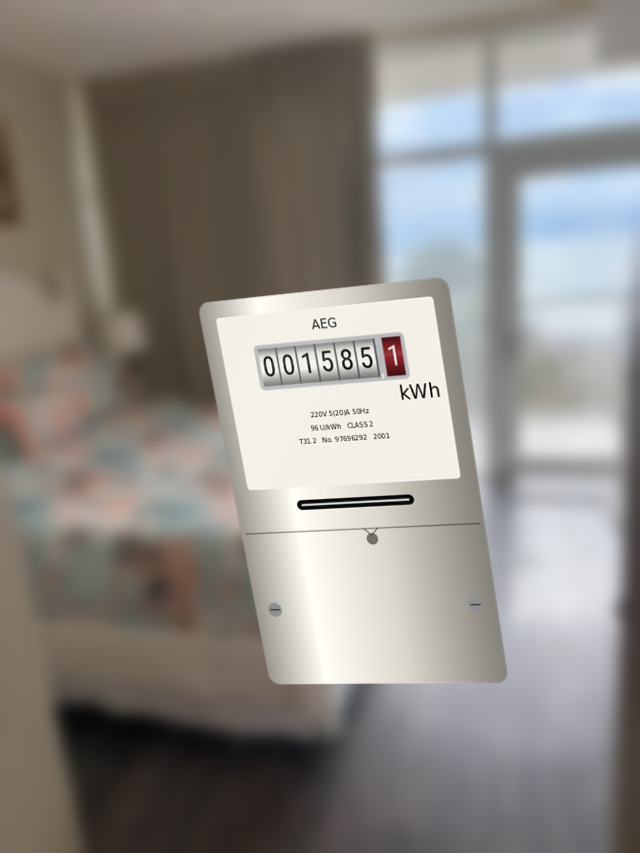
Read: 1585.1 kWh
